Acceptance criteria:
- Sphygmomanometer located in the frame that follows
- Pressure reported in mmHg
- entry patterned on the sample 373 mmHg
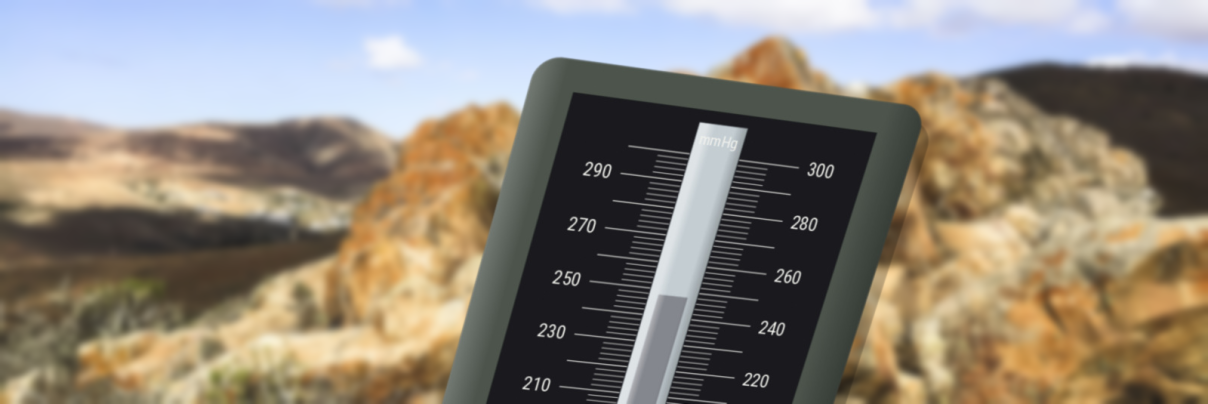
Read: 248 mmHg
